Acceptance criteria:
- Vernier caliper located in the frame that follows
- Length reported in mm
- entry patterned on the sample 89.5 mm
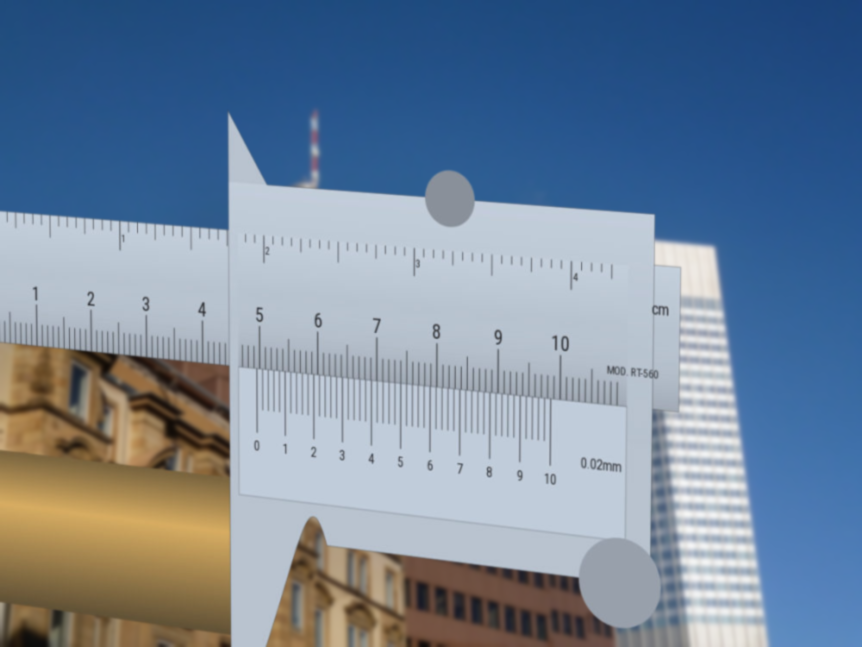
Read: 49.5 mm
